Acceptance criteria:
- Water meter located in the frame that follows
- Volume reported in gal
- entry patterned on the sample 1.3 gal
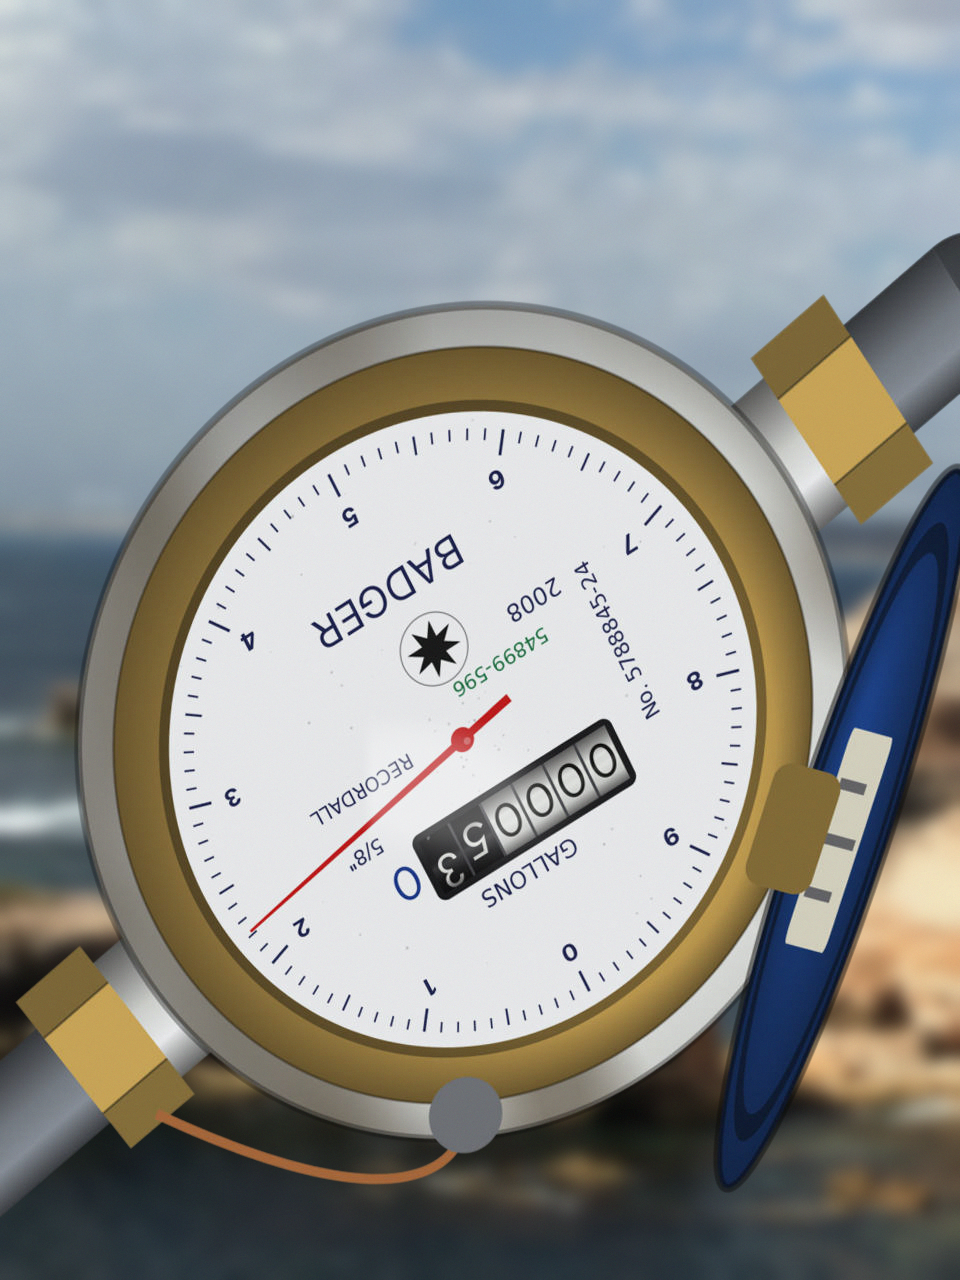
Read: 532.2 gal
